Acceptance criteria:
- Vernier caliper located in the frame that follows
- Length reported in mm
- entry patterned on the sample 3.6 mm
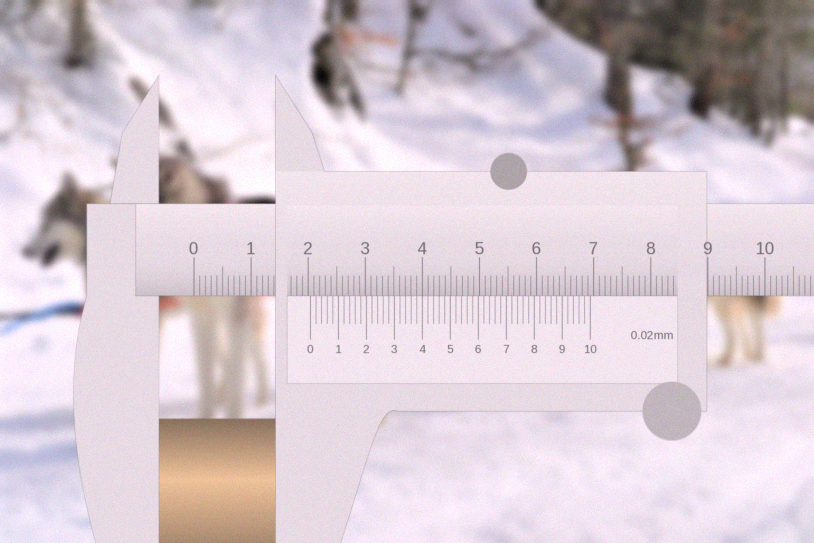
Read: 20.4 mm
